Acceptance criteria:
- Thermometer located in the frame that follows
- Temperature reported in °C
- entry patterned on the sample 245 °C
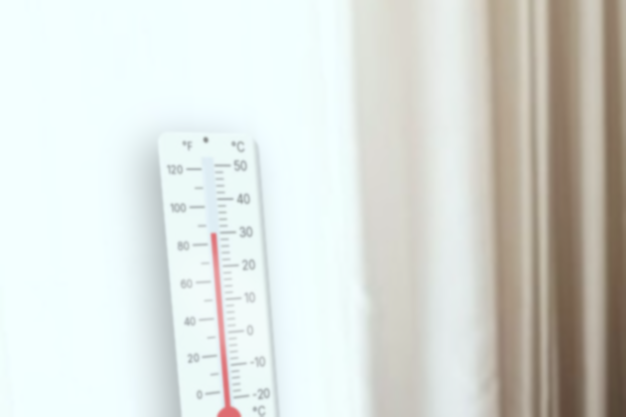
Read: 30 °C
